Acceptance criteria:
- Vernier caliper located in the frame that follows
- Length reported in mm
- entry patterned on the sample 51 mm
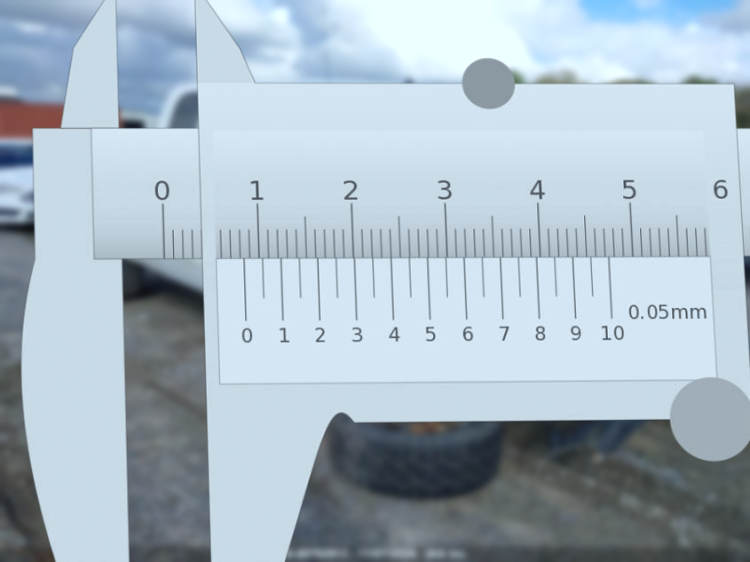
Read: 8.4 mm
